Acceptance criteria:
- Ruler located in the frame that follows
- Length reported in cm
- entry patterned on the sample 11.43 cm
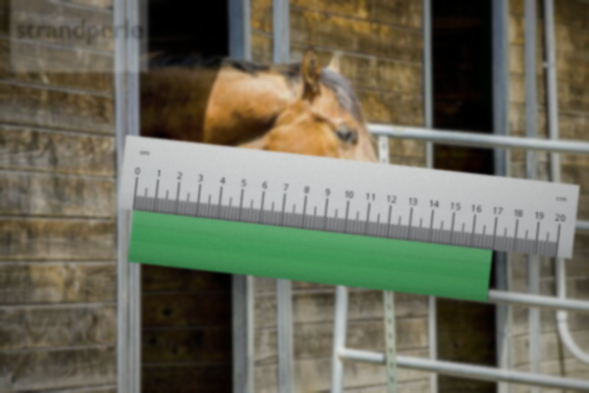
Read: 17 cm
